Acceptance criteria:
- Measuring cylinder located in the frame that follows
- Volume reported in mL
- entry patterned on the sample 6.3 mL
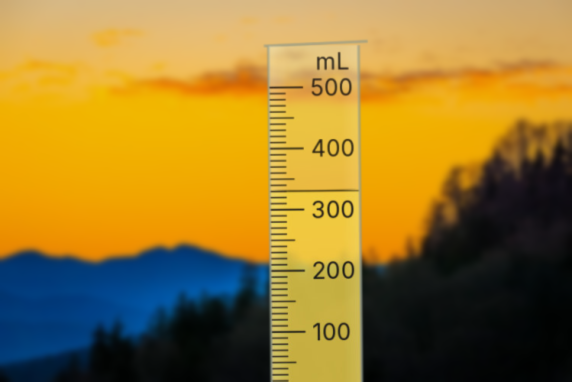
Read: 330 mL
